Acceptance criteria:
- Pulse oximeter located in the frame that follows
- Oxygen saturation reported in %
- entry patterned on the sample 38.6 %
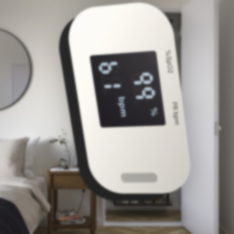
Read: 99 %
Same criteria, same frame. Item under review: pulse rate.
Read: 61 bpm
